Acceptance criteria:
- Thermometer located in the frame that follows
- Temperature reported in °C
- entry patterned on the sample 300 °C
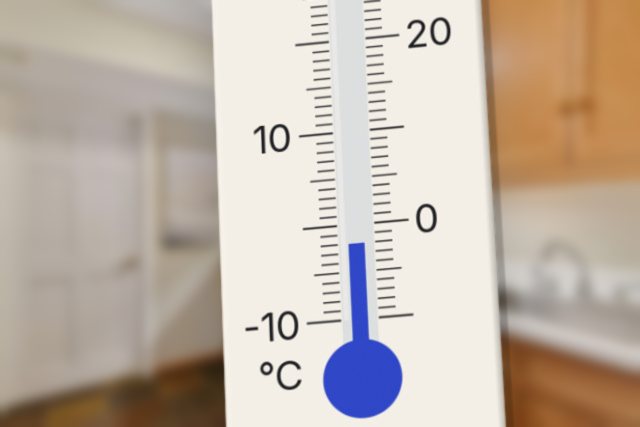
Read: -2 °C
